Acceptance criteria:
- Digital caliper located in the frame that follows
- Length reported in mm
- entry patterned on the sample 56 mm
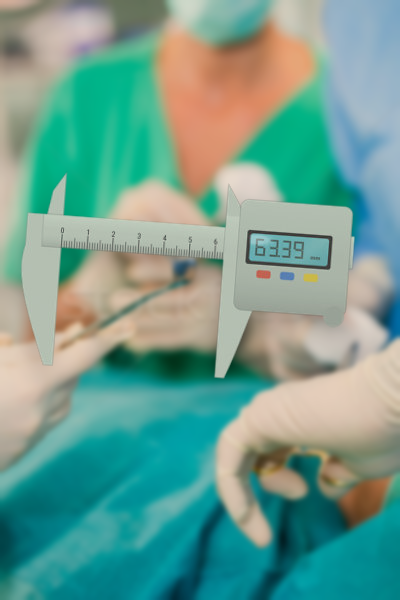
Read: 63.39 mm
